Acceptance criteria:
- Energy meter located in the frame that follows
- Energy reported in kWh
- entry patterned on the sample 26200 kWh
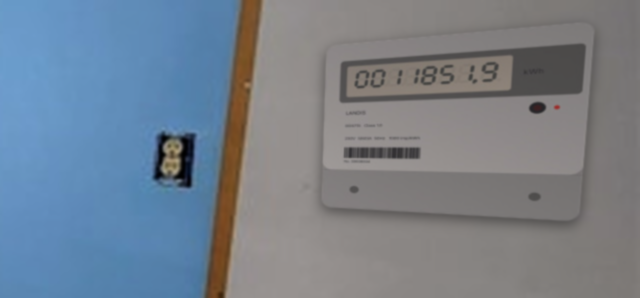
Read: 11851.9 kWh
